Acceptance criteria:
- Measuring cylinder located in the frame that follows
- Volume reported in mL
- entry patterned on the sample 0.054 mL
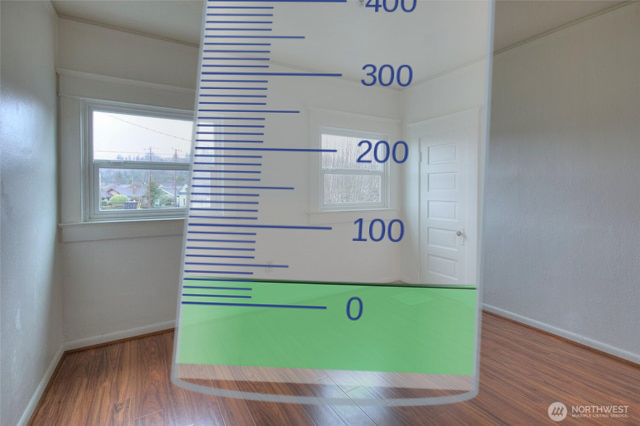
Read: 30 mL
